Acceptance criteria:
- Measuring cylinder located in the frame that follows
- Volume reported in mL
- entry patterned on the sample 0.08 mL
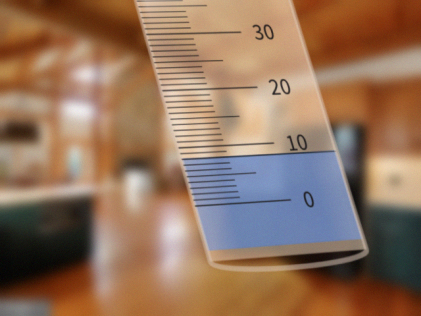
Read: 8 mL
